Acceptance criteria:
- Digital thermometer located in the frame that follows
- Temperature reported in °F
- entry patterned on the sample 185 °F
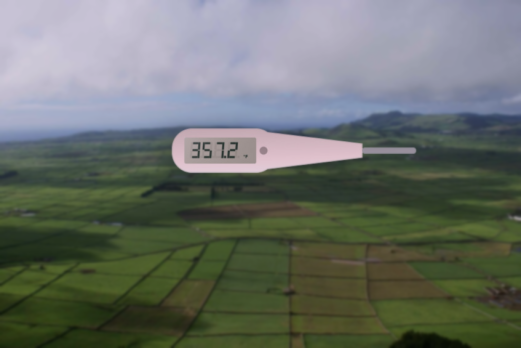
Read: 357.2 °F
